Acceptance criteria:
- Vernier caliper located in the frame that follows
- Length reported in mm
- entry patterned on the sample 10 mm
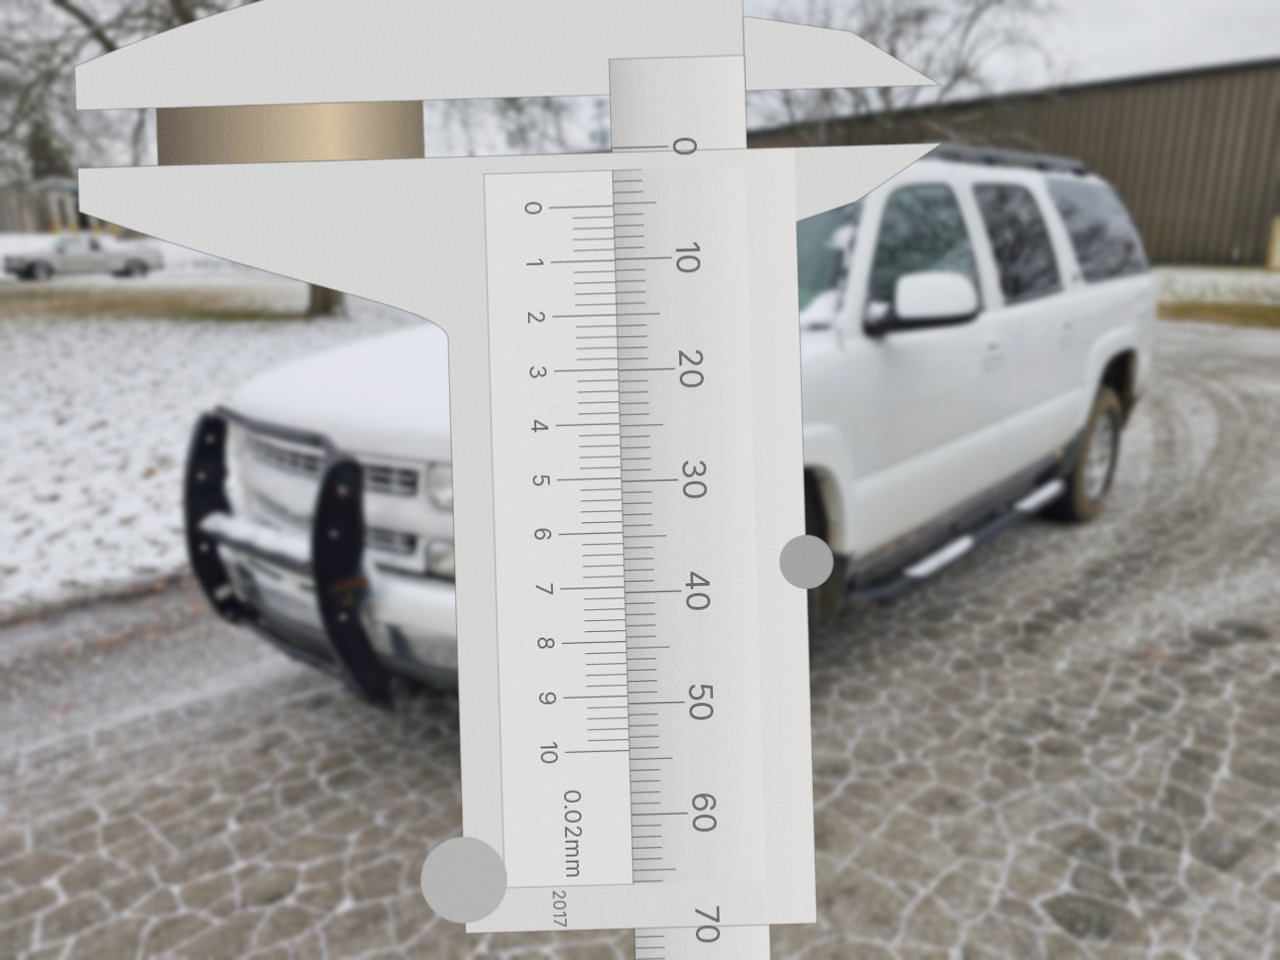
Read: 5.2 mm
